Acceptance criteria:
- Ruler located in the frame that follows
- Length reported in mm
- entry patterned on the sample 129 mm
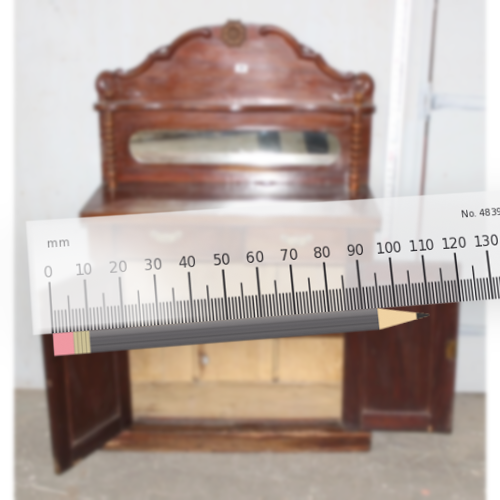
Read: 110 mm
